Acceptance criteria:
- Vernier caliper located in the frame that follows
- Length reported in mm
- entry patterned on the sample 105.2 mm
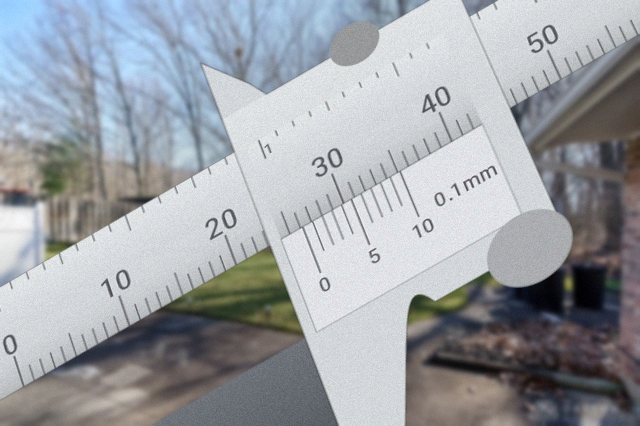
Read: 26.2 mm
